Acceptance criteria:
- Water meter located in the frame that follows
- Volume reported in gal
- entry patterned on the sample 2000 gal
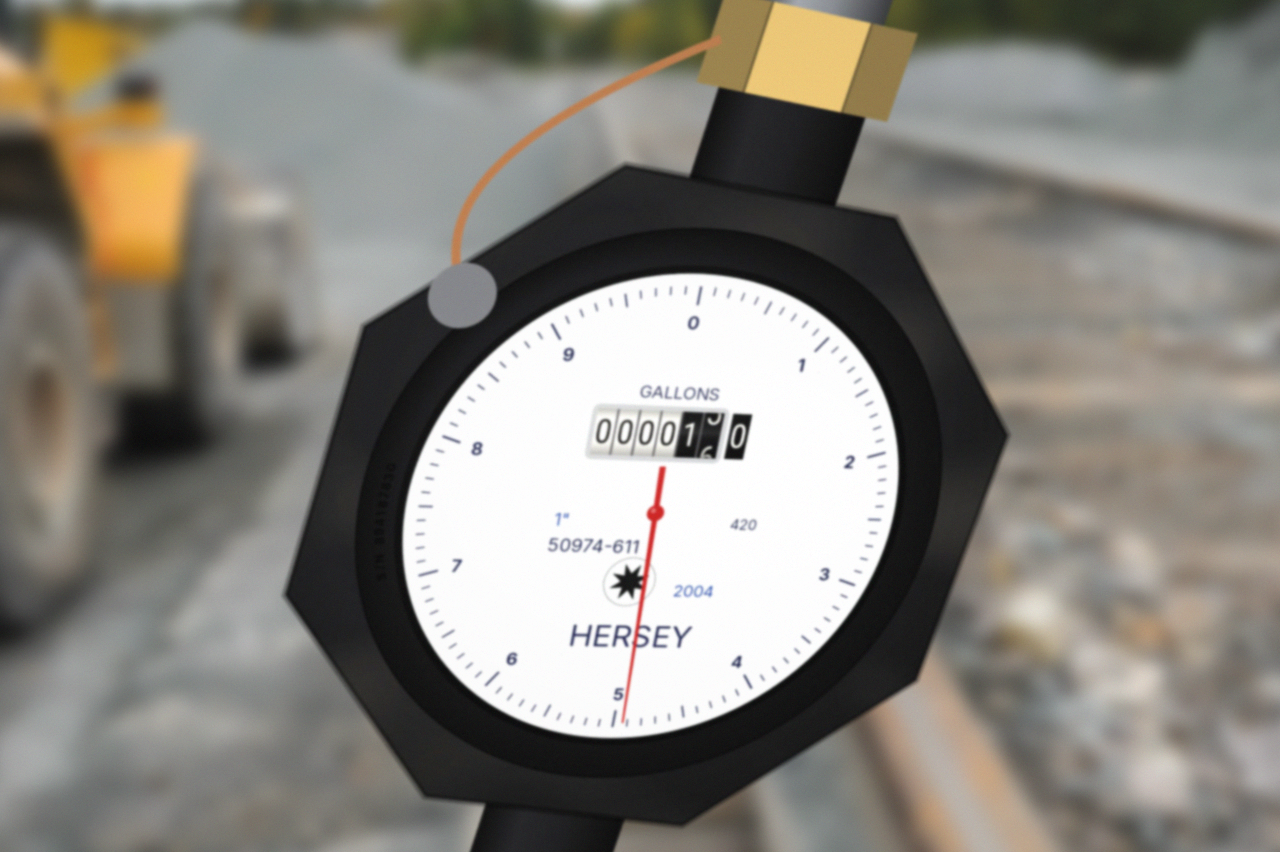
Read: 154.9 gal
